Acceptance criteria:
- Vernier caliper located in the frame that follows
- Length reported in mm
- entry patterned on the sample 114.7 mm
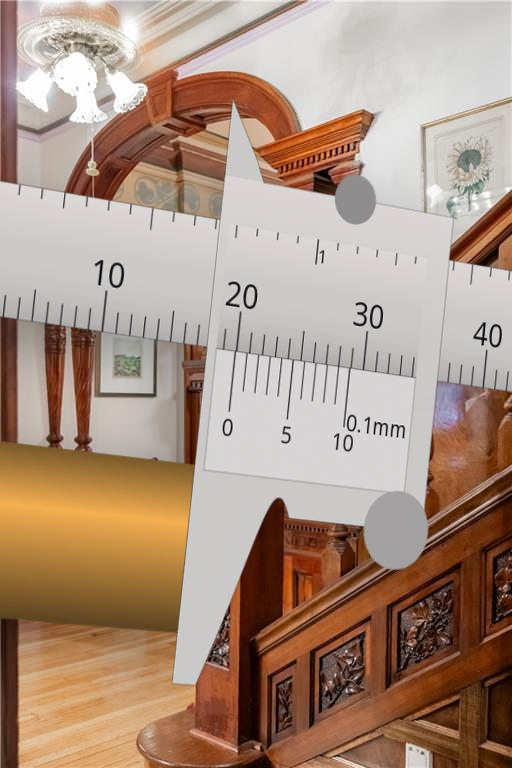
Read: 19.9 mm
